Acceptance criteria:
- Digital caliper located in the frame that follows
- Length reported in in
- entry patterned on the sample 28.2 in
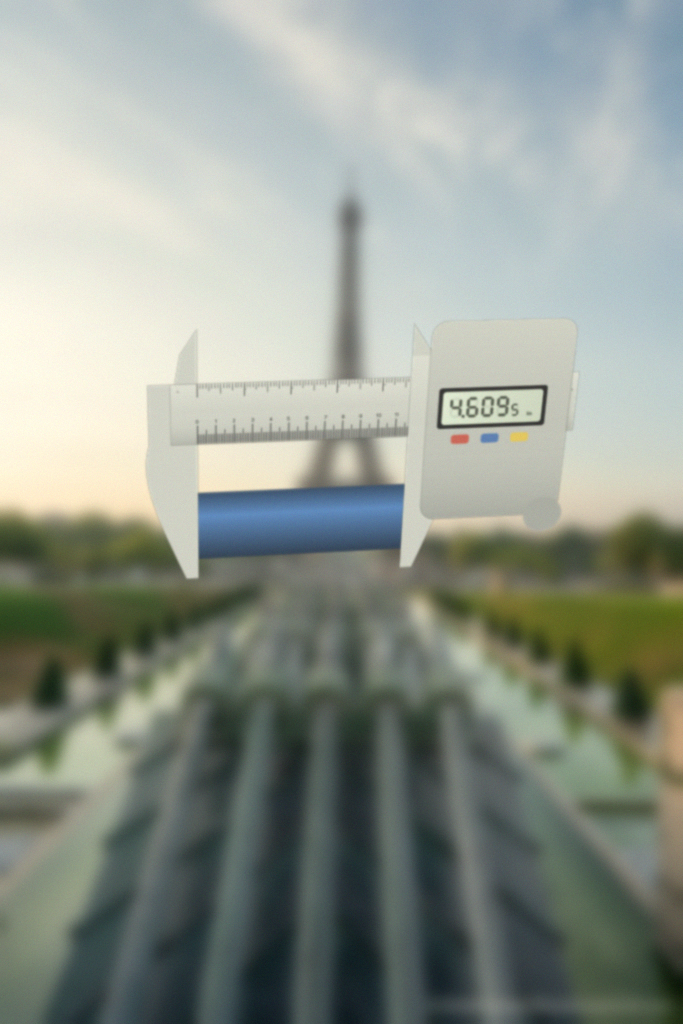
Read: 4.6095 in
